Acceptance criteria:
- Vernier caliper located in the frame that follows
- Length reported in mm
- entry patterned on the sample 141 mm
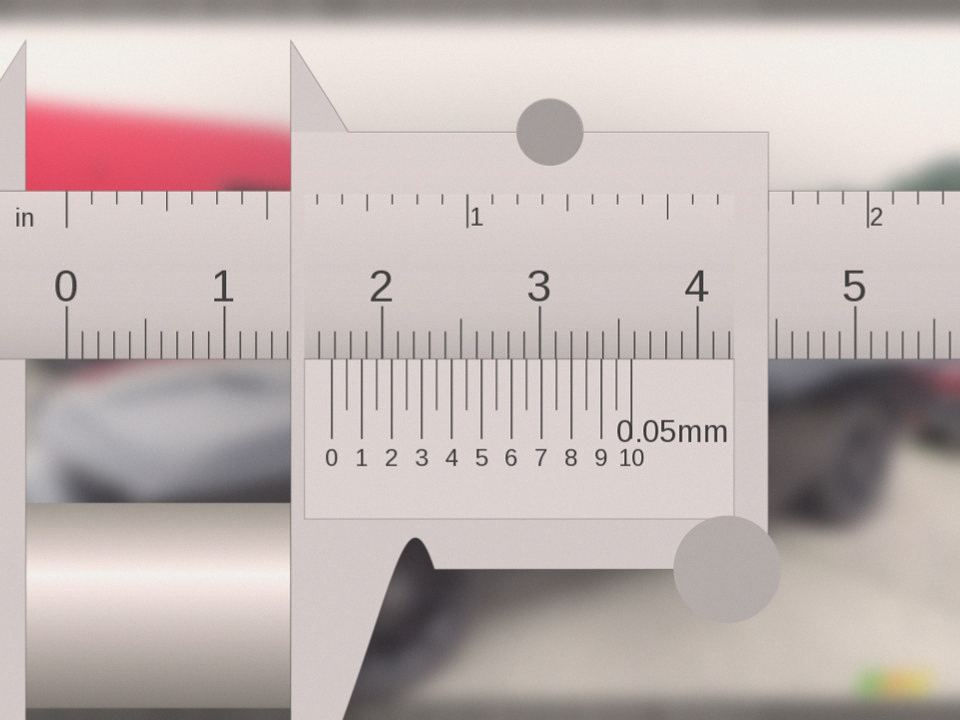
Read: 16.8 mm
